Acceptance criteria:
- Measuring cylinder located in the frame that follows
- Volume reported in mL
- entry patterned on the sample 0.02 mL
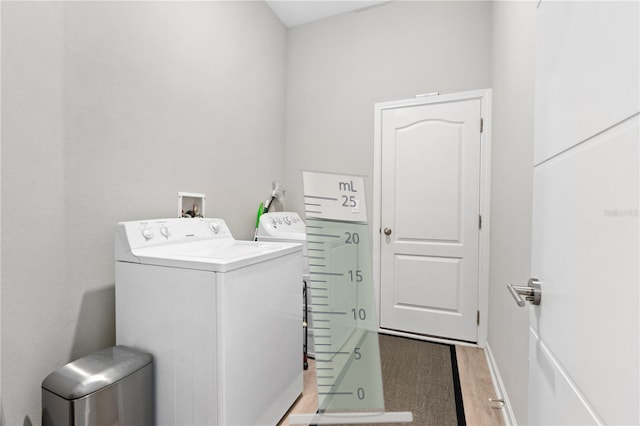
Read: 22 mL
